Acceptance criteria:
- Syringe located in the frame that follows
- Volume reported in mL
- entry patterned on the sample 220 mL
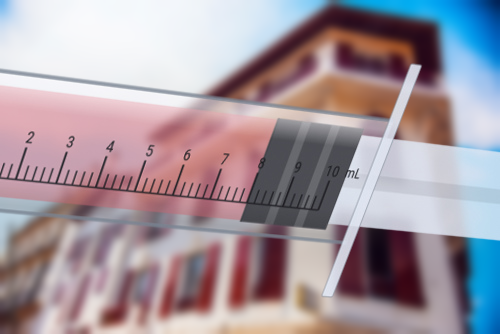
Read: 8 mL
